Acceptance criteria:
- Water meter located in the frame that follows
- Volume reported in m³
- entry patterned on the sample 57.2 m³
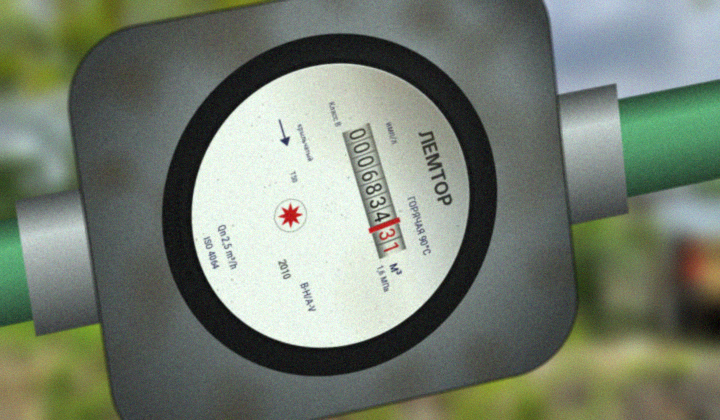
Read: 6834.31 m³
